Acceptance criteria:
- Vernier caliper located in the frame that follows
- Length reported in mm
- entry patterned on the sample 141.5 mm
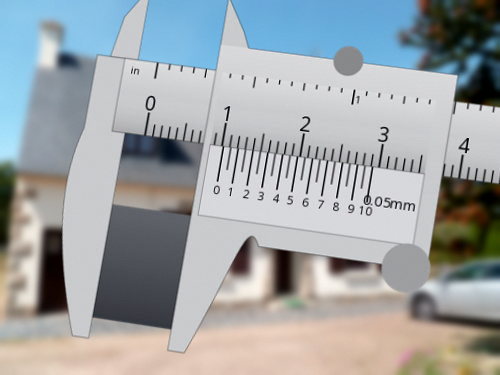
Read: 10.2 mm
